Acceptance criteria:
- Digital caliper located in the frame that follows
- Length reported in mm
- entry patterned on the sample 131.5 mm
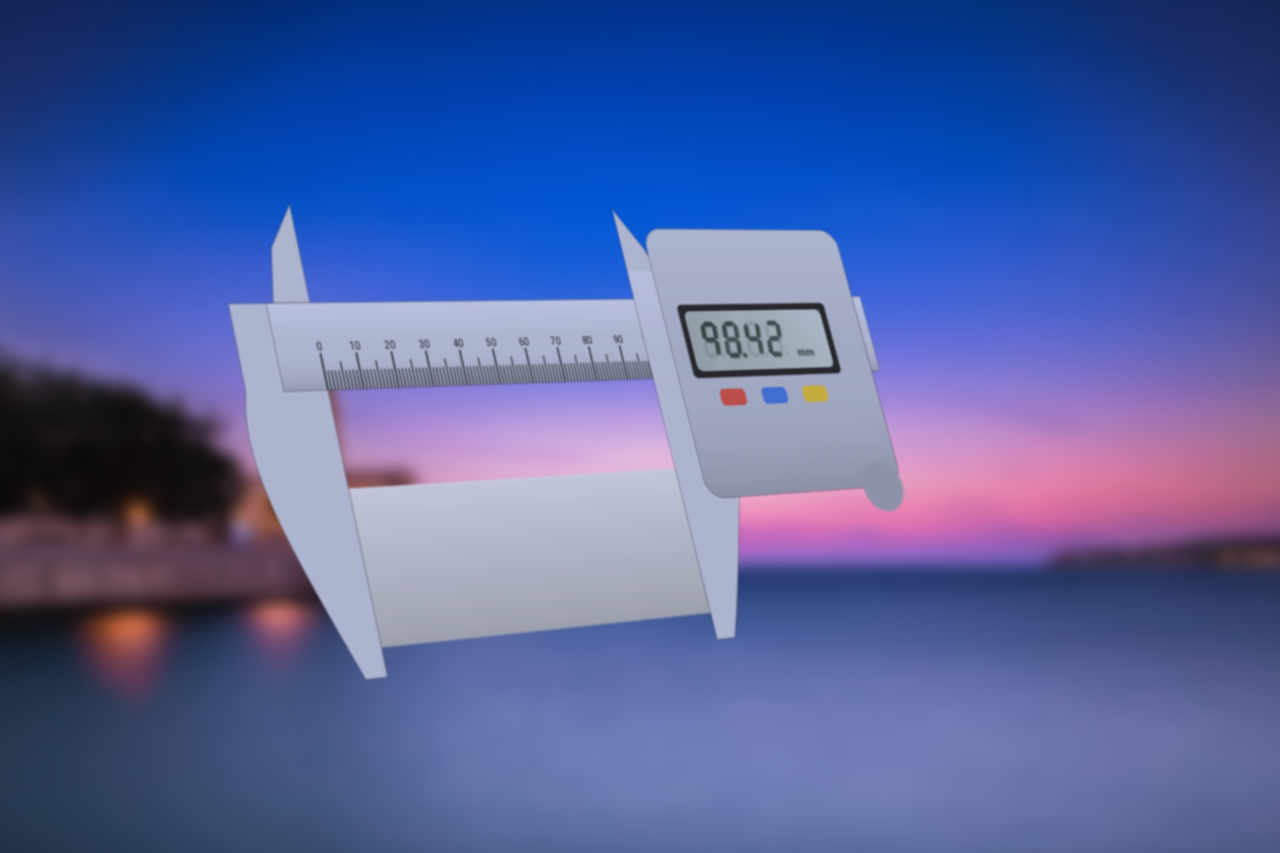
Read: 98.42 mm
